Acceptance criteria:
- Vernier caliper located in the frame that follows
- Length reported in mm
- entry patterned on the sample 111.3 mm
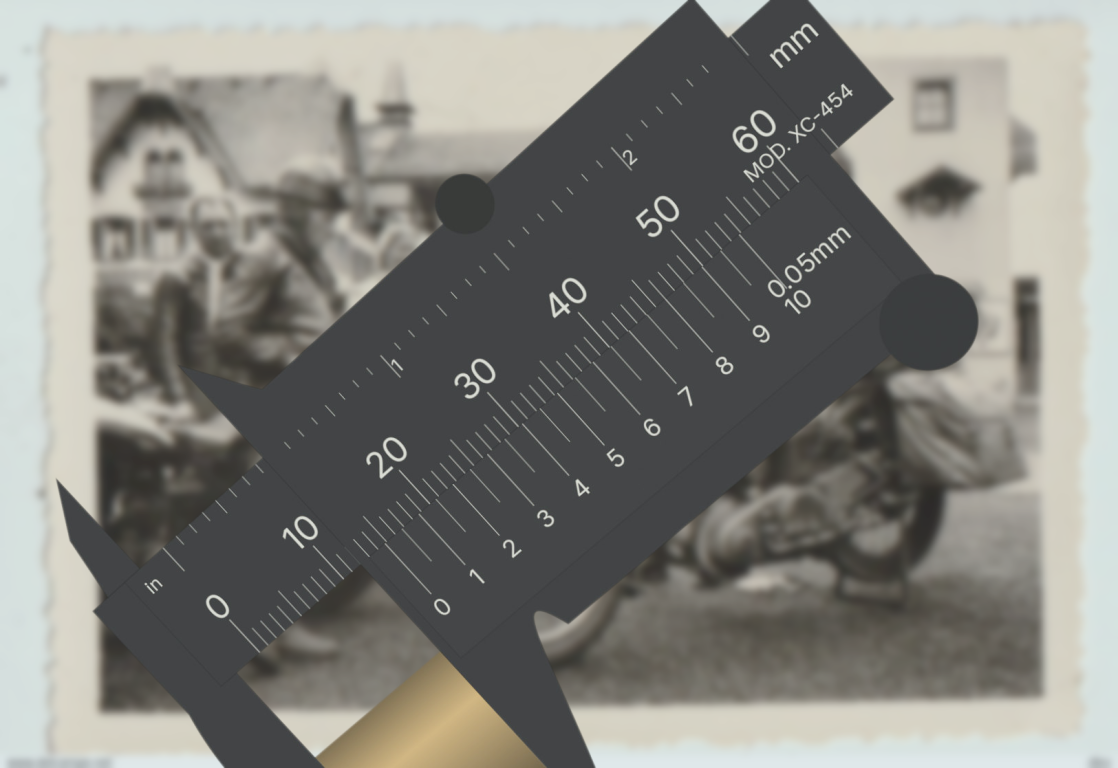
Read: 14.8 mm
